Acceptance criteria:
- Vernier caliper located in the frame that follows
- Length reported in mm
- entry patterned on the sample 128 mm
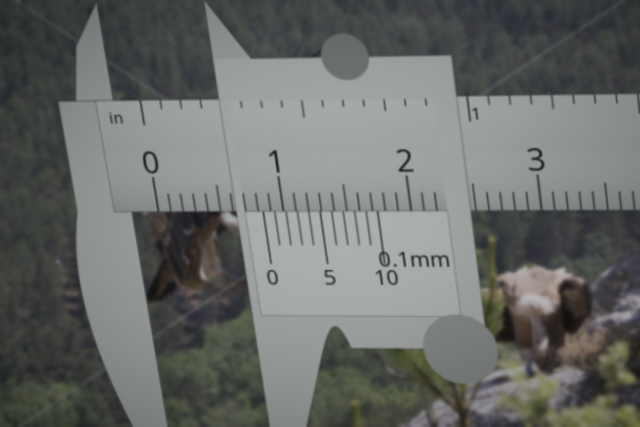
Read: 8.4 mm
